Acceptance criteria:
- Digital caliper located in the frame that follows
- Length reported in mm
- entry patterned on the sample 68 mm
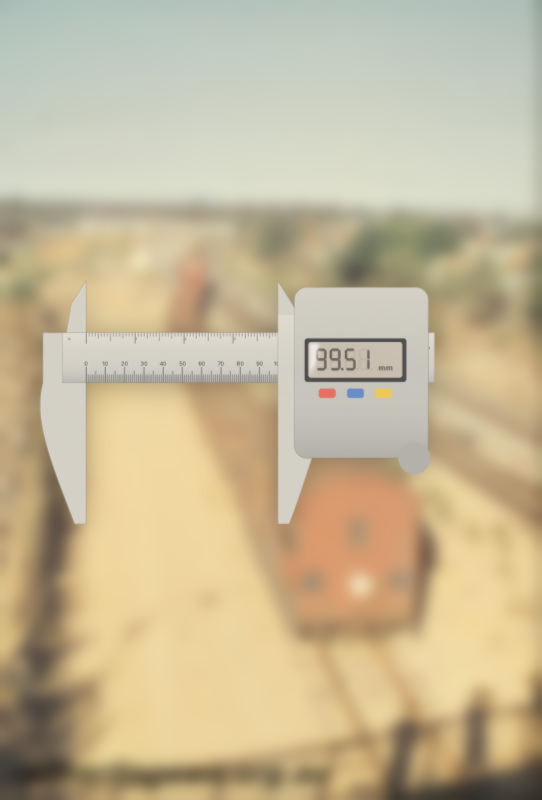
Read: 99.51 mm
